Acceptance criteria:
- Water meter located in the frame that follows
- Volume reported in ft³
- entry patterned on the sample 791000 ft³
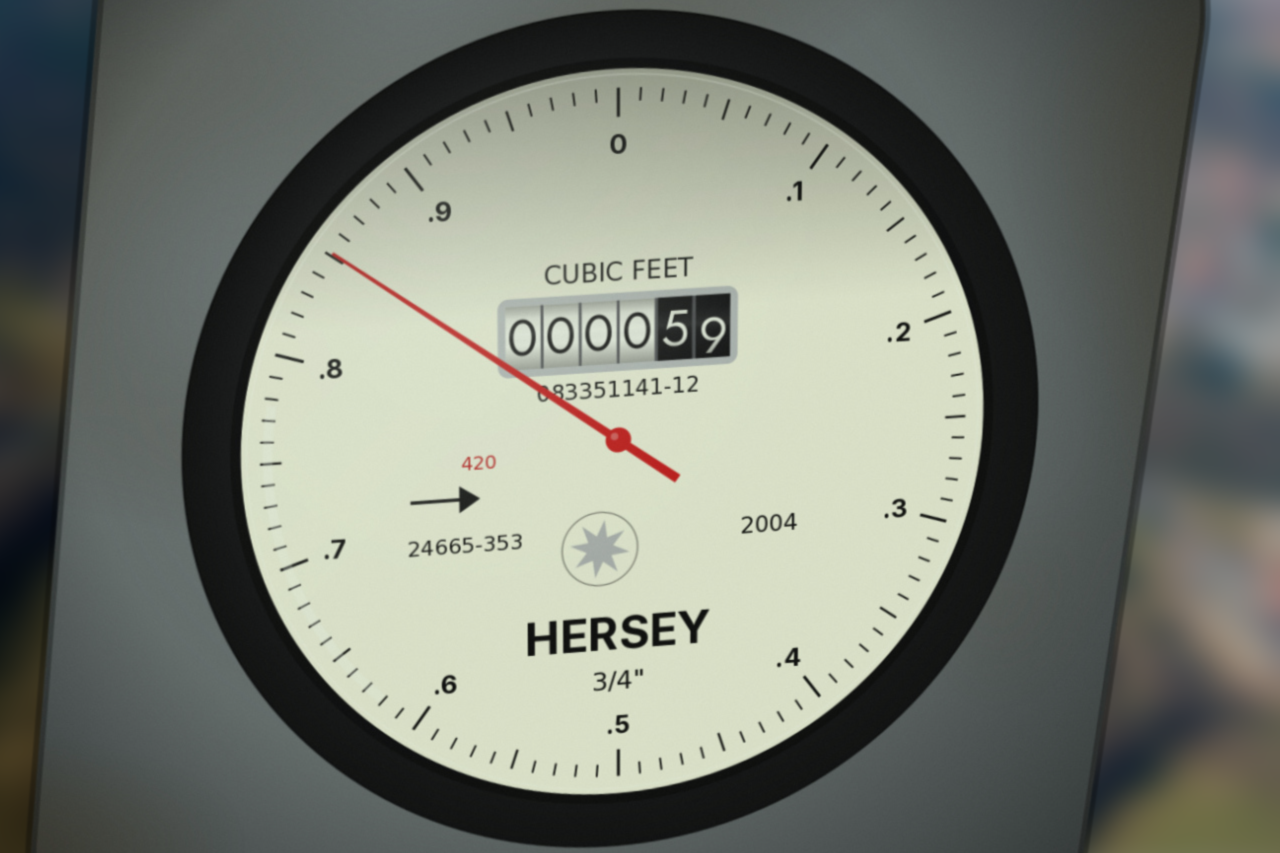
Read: 58.85 ft³
